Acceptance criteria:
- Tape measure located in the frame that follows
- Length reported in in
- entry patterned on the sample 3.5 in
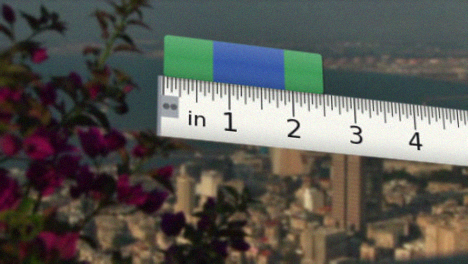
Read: 2.5 in
